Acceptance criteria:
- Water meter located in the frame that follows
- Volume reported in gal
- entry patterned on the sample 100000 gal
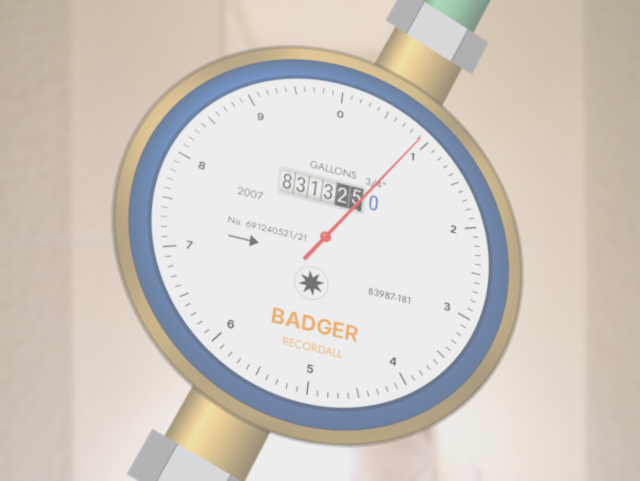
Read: 8313250.9 gal
